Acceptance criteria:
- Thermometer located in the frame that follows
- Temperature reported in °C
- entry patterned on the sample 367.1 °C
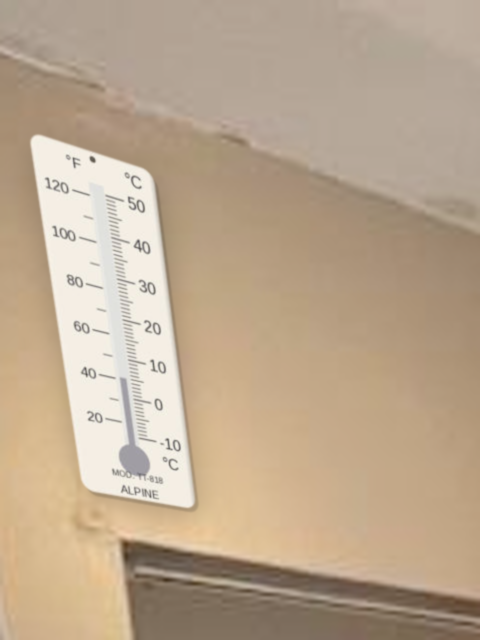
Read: 5 °C
